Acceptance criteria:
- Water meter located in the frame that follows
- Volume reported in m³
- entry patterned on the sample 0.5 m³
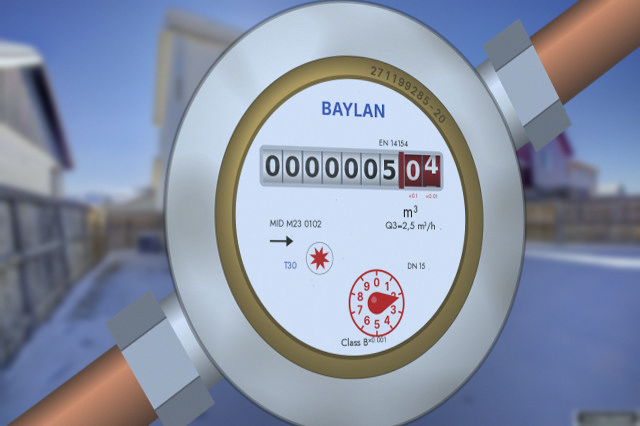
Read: 5.042 m³
